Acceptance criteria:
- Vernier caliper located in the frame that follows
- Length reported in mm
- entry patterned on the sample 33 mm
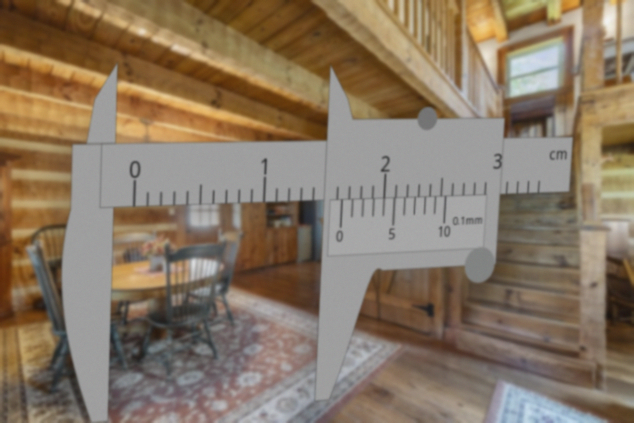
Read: 16.4 mm
